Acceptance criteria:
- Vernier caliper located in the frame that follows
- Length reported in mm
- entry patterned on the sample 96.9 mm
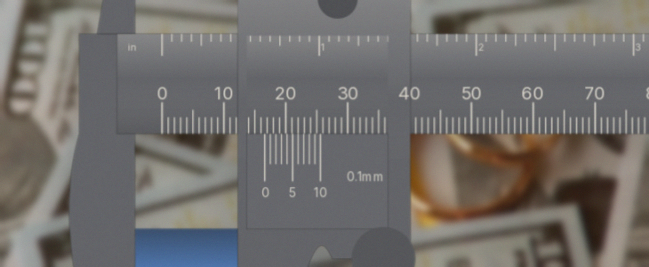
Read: 16.6 mm
